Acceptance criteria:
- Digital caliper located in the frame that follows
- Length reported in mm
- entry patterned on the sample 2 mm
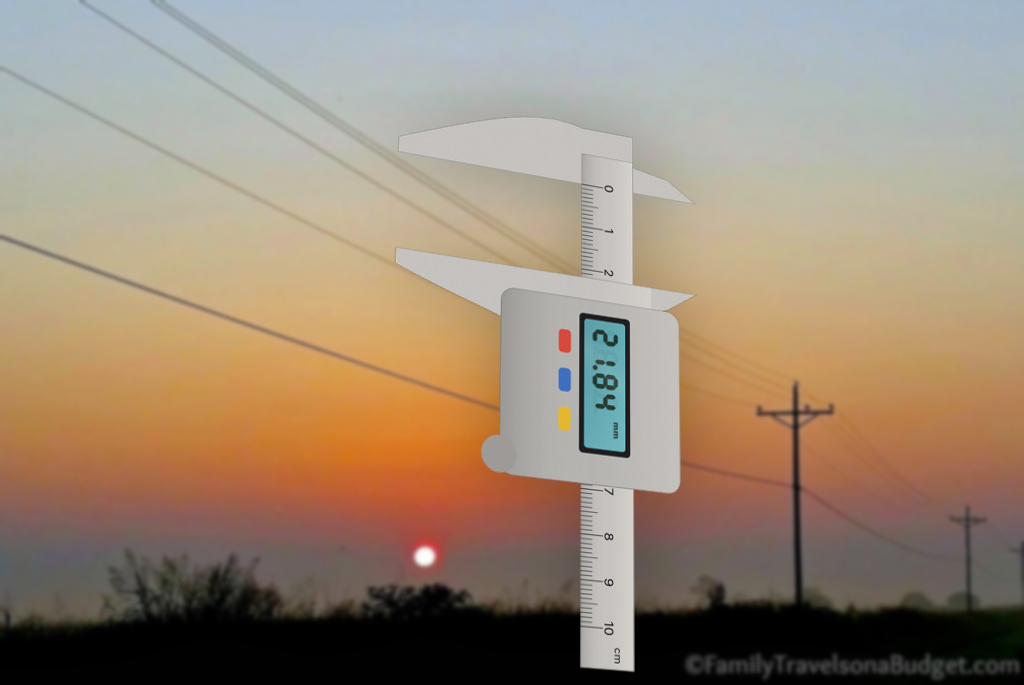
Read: 21.84 mm
